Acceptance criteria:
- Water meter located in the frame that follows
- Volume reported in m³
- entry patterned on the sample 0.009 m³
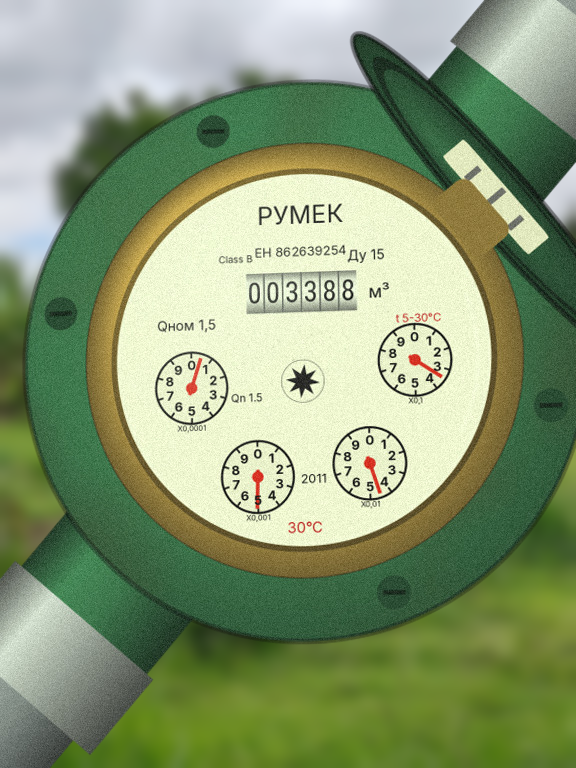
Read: 3388.3450 m³
